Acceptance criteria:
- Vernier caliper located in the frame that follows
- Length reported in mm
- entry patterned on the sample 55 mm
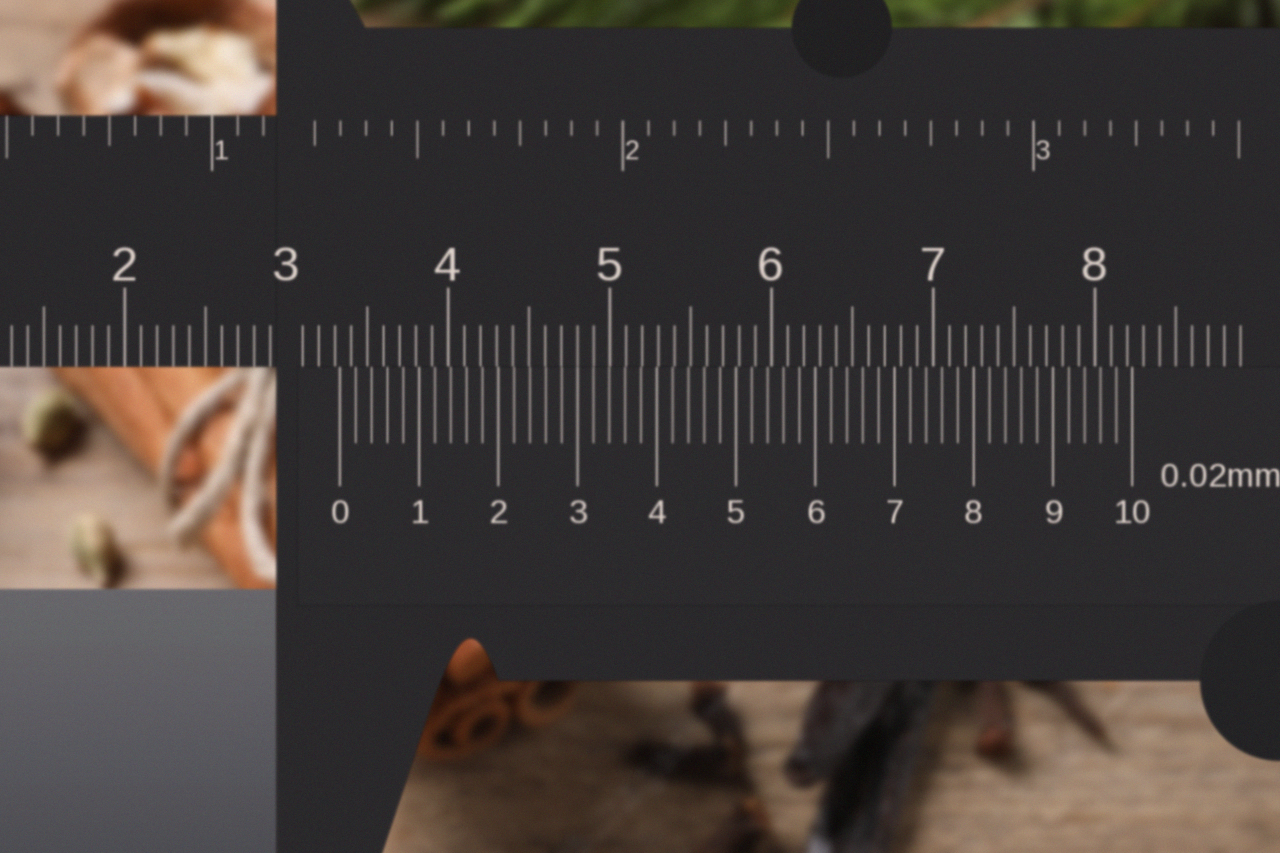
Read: 33.3 mm
